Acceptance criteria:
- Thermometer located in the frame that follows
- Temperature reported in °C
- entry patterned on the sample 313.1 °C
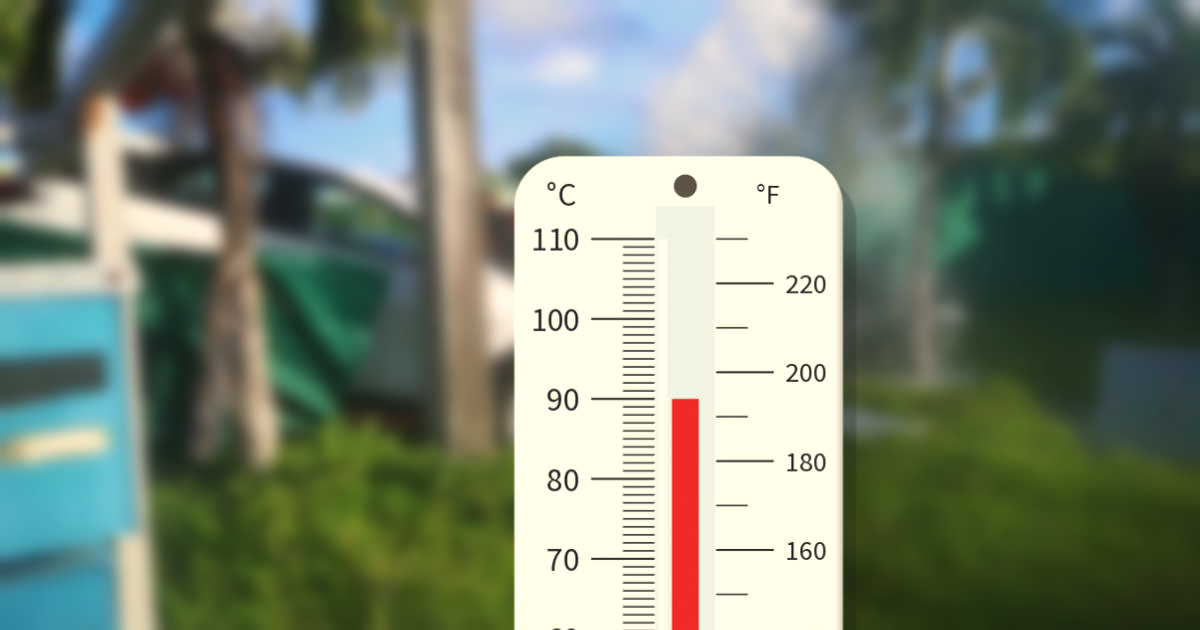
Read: 90 °C
